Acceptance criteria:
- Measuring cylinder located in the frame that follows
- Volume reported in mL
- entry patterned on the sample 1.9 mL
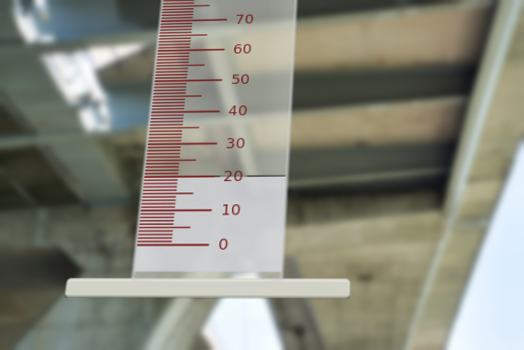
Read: 20 mL
